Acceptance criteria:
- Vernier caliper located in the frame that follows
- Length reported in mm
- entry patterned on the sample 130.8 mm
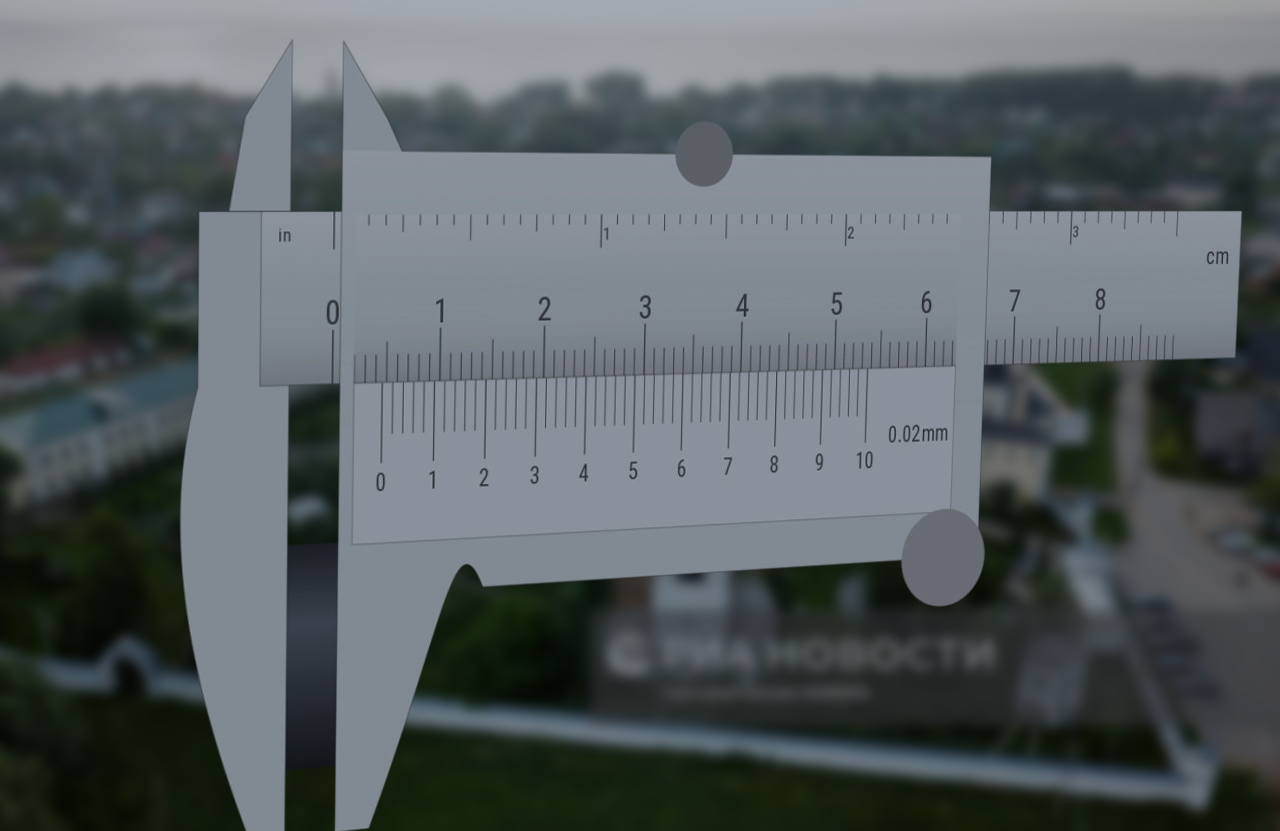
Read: 4.6 mm
